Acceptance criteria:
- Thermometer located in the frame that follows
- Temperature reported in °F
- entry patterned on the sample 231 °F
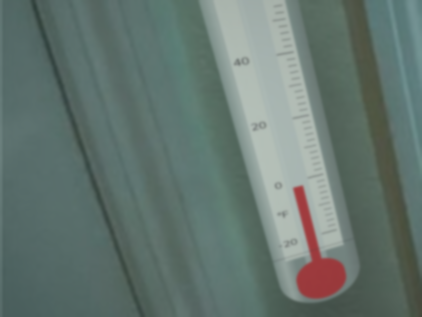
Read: -2 °F
